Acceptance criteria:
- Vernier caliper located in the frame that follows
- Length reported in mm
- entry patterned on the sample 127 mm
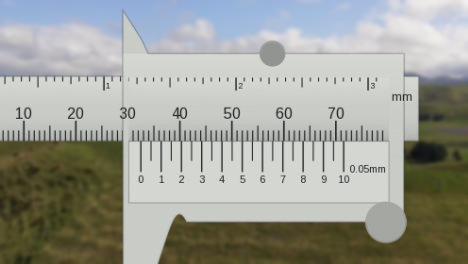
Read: 32.5 mm
